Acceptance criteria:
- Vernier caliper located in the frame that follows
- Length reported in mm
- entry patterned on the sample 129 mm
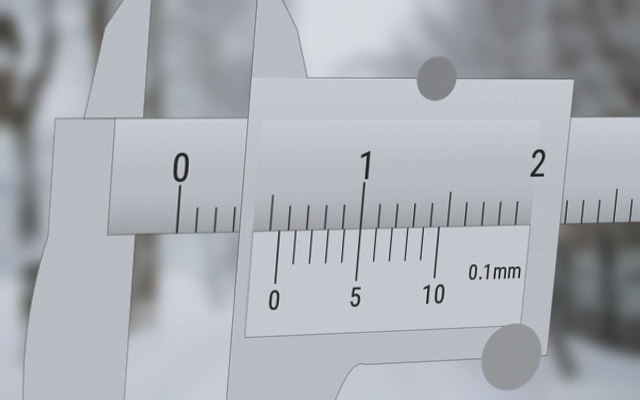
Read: 5.5 mm
